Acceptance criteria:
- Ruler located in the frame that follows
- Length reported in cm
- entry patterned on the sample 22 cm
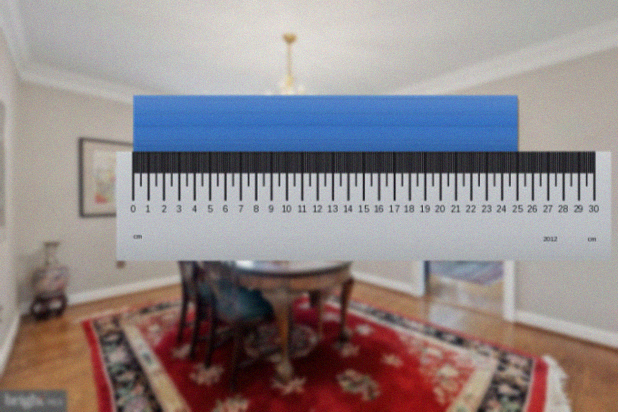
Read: 25 cm
